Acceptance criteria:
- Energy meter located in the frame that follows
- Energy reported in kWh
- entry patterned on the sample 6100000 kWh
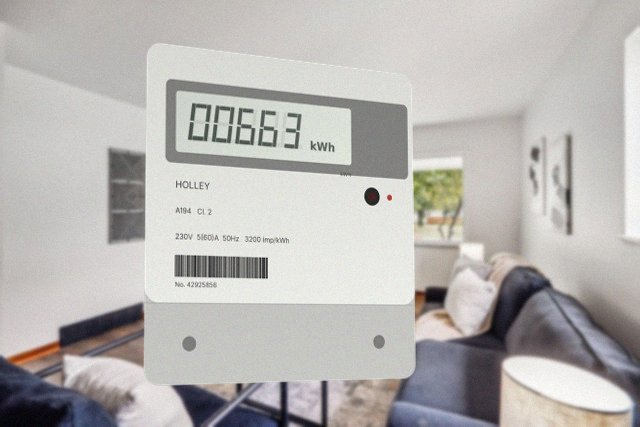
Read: 663 kWh
